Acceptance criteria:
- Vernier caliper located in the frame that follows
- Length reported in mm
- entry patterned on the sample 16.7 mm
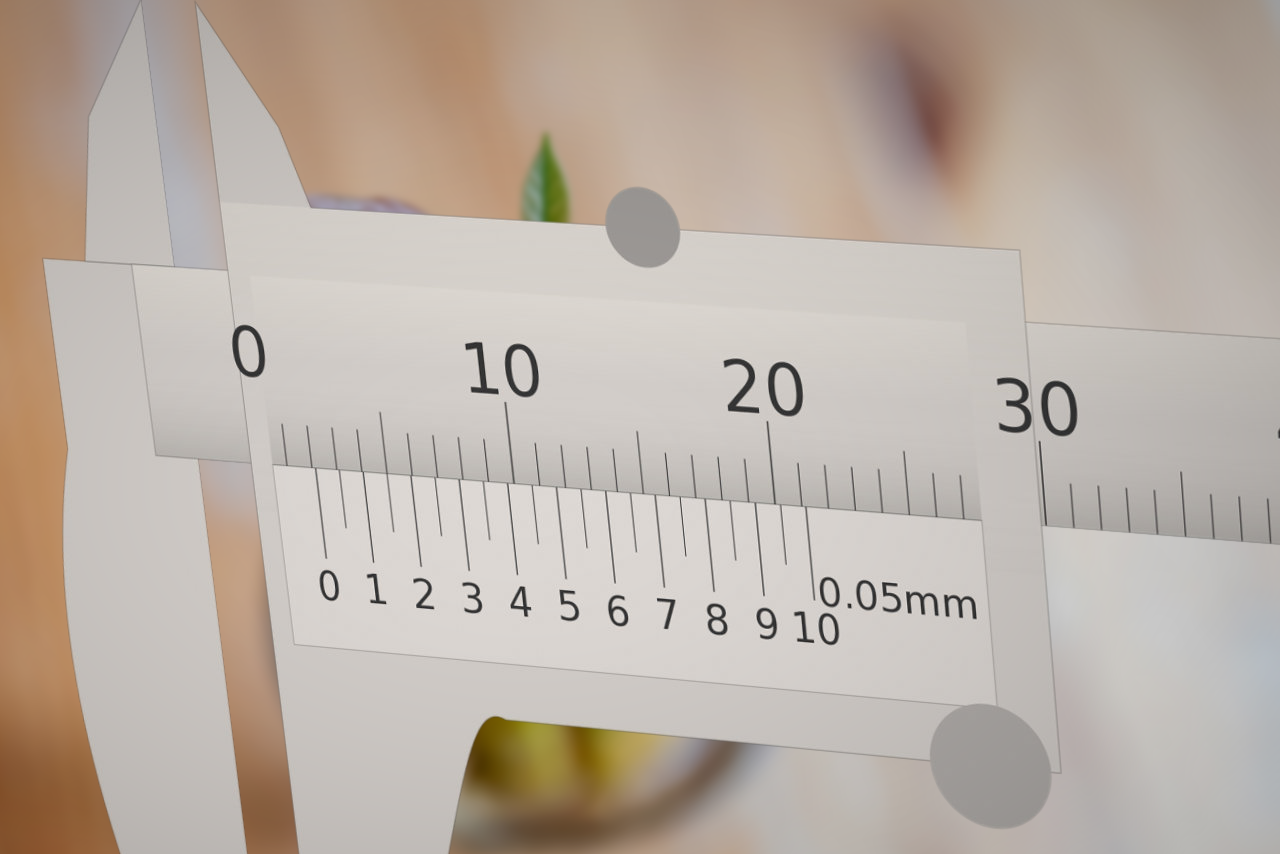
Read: 2.15 mm
